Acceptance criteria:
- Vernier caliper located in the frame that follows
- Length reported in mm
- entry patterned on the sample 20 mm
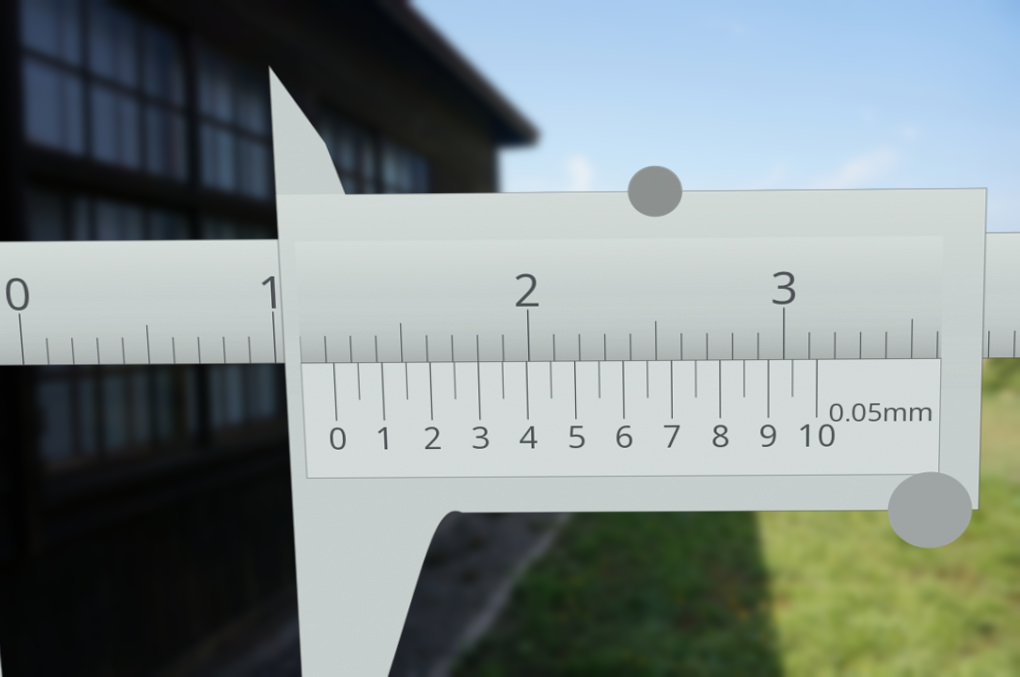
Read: 12.30 mm
